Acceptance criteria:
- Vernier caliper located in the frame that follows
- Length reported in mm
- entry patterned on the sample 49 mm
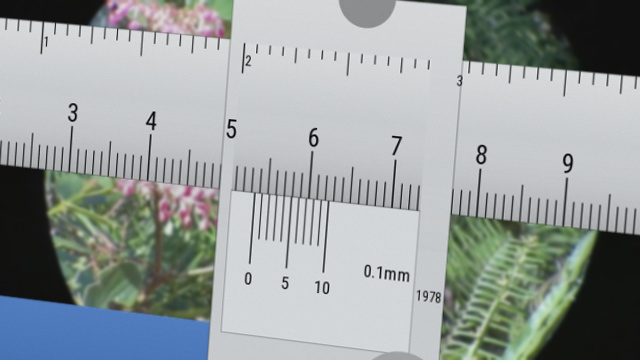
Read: 53.4 mm
